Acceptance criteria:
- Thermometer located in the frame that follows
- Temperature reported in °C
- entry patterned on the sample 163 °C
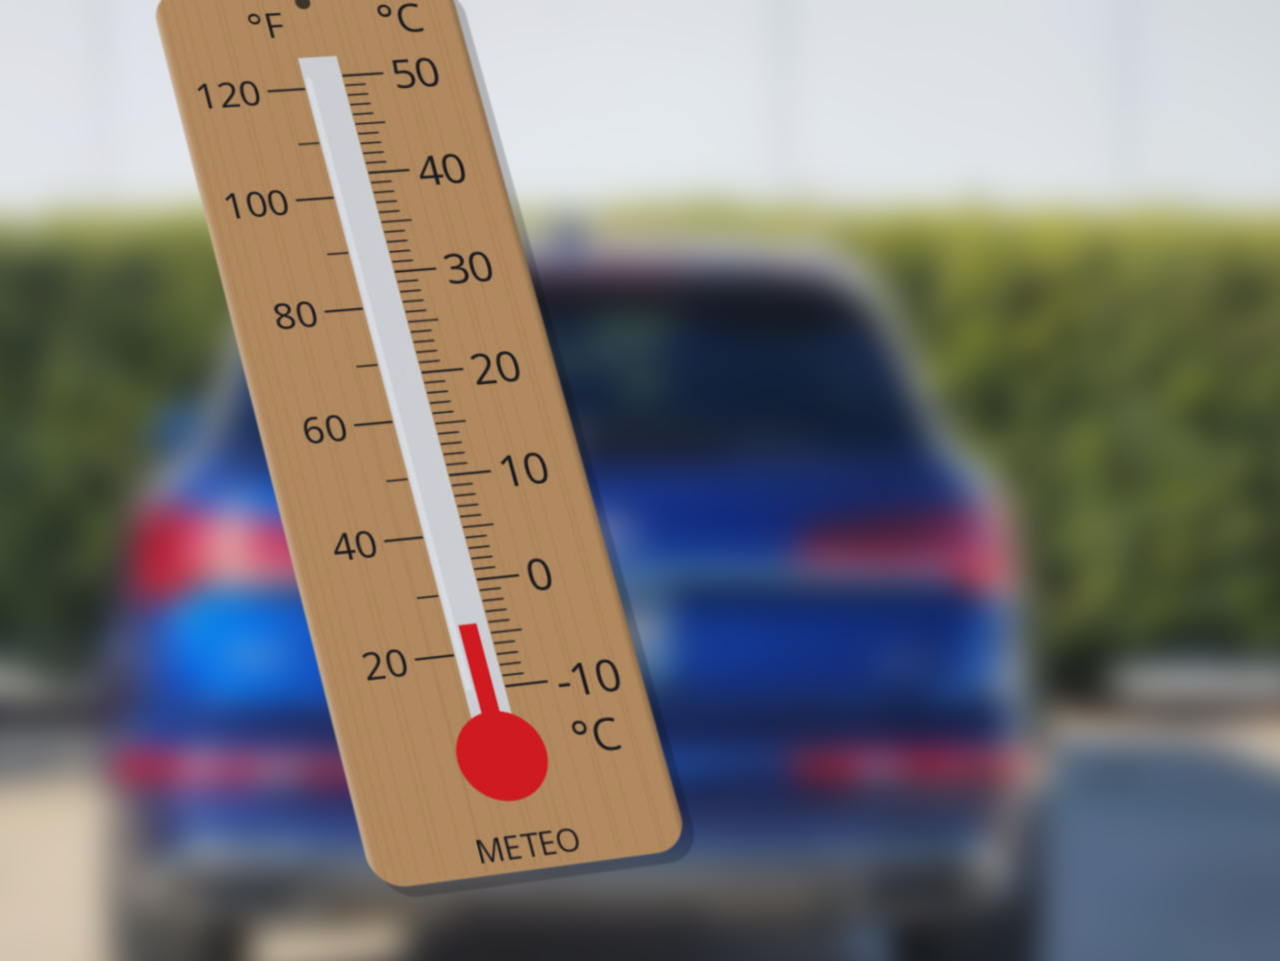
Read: -4 °C
